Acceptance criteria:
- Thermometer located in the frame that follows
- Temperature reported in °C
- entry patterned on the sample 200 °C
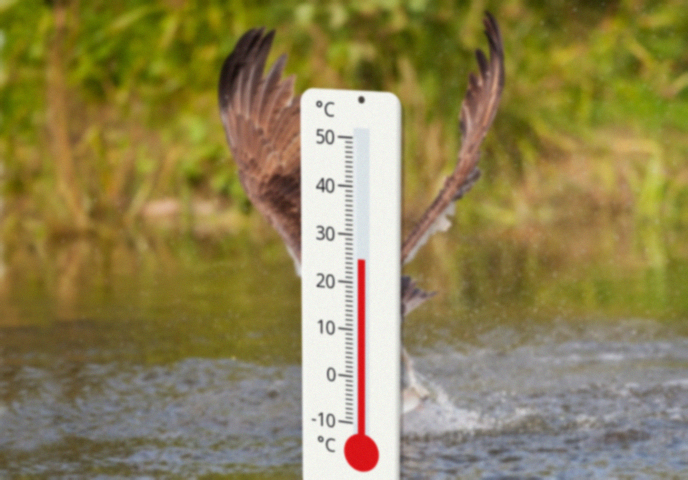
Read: 25 °C
